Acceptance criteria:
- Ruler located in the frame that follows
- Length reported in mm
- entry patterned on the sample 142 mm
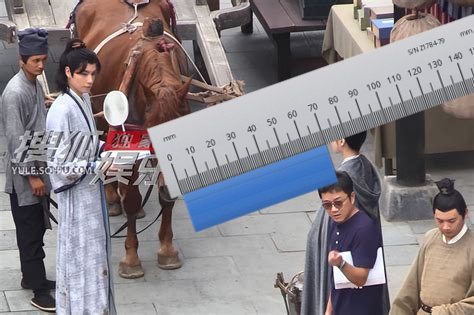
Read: 70 mm
